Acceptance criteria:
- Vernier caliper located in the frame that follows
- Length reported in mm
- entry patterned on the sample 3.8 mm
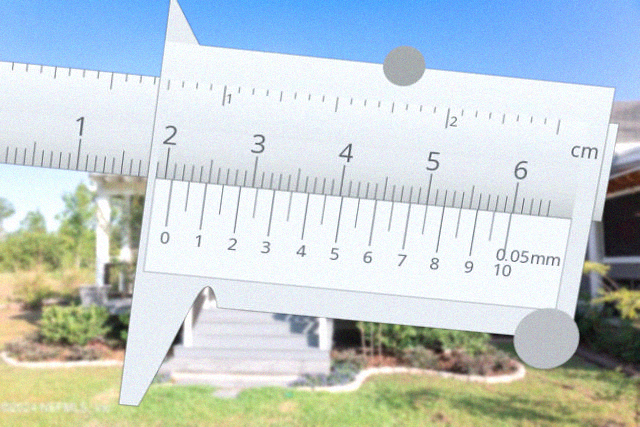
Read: 20.8 mm
